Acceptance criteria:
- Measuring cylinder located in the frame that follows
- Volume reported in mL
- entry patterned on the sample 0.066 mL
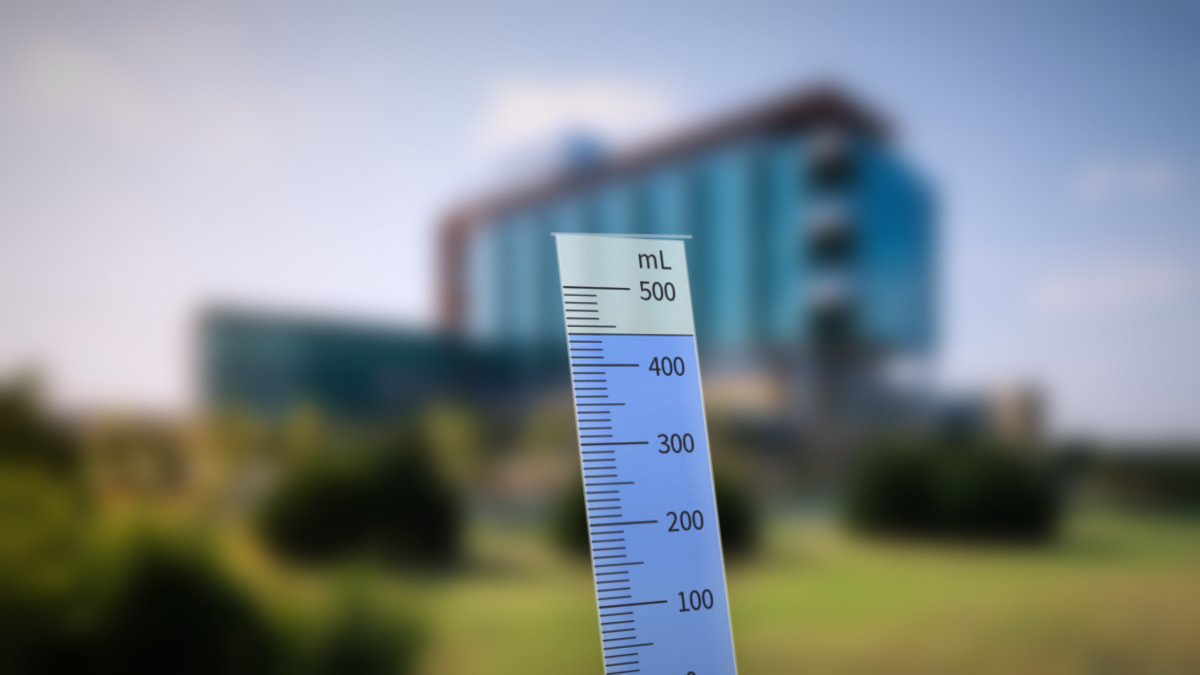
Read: 440 mL
